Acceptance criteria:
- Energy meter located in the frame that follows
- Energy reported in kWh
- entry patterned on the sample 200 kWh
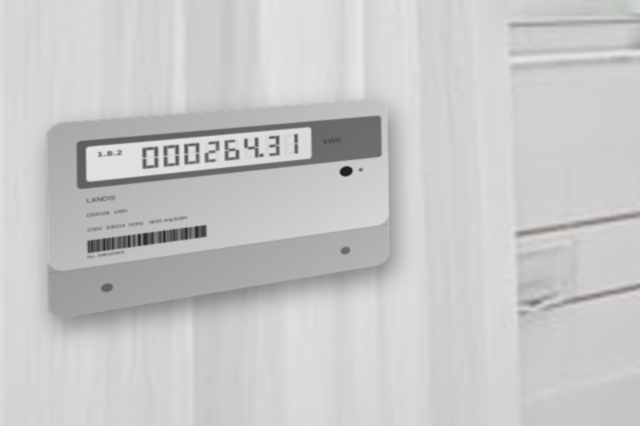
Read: 264.31 kWh
